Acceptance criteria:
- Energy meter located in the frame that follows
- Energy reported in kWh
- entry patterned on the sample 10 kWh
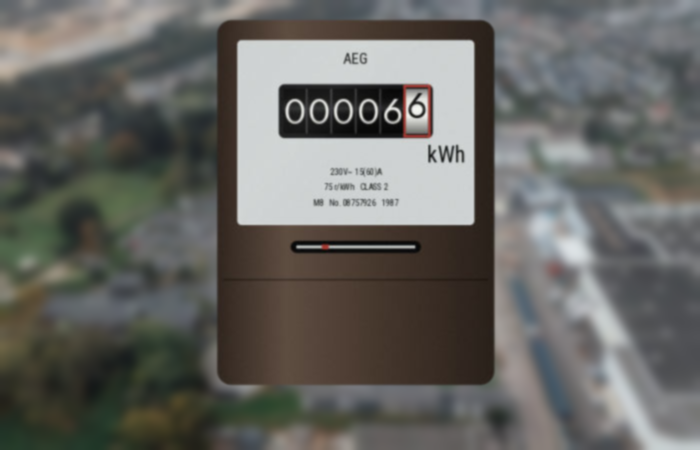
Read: 6.6 kWh
